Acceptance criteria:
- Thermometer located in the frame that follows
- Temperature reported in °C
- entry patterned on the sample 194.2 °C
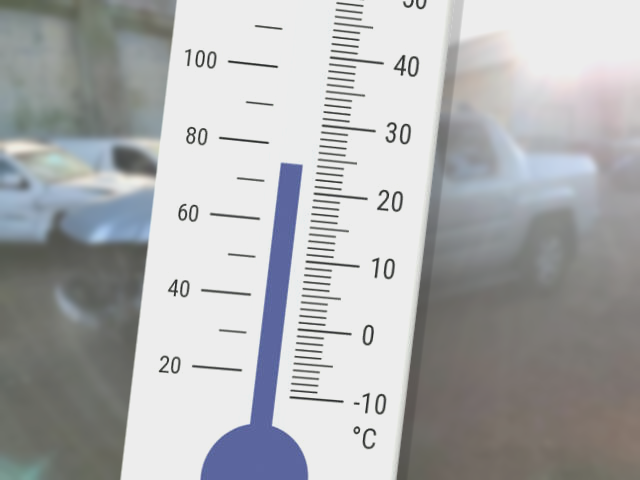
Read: 24 °C
